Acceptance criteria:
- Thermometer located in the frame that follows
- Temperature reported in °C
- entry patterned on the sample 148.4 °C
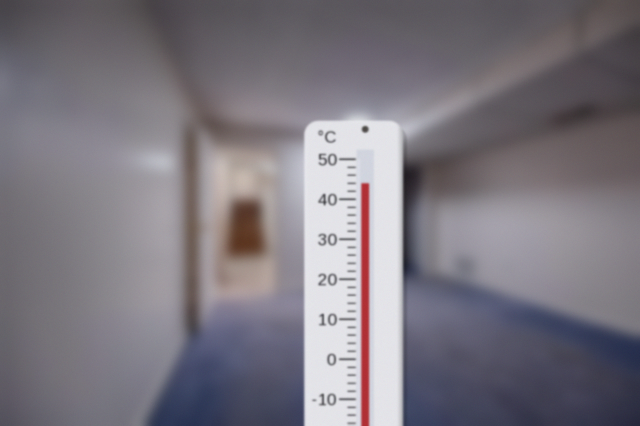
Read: 44 °C
